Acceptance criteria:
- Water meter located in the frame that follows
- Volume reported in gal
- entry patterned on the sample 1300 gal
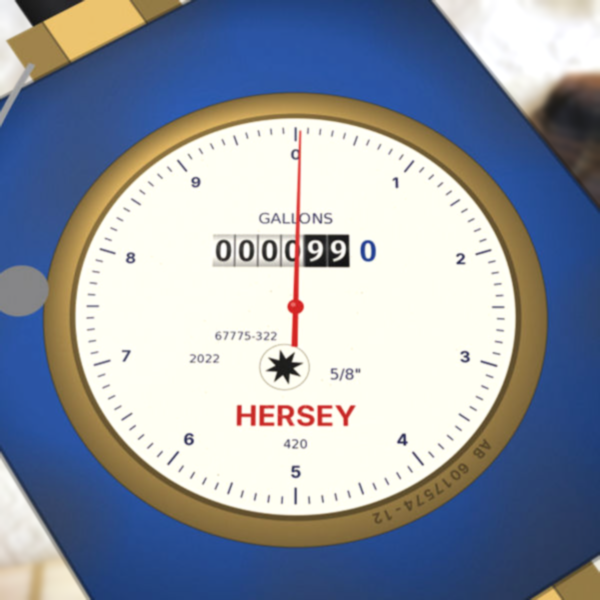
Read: 990.0 gal
